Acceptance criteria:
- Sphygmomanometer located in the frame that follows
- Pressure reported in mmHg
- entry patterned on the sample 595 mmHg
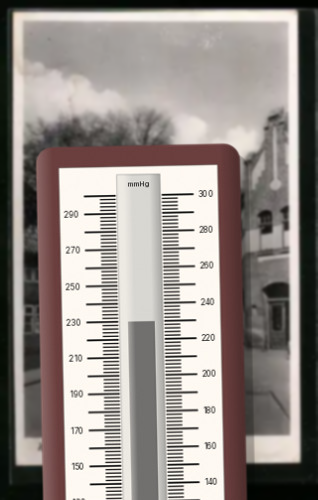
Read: 230 mmHg
